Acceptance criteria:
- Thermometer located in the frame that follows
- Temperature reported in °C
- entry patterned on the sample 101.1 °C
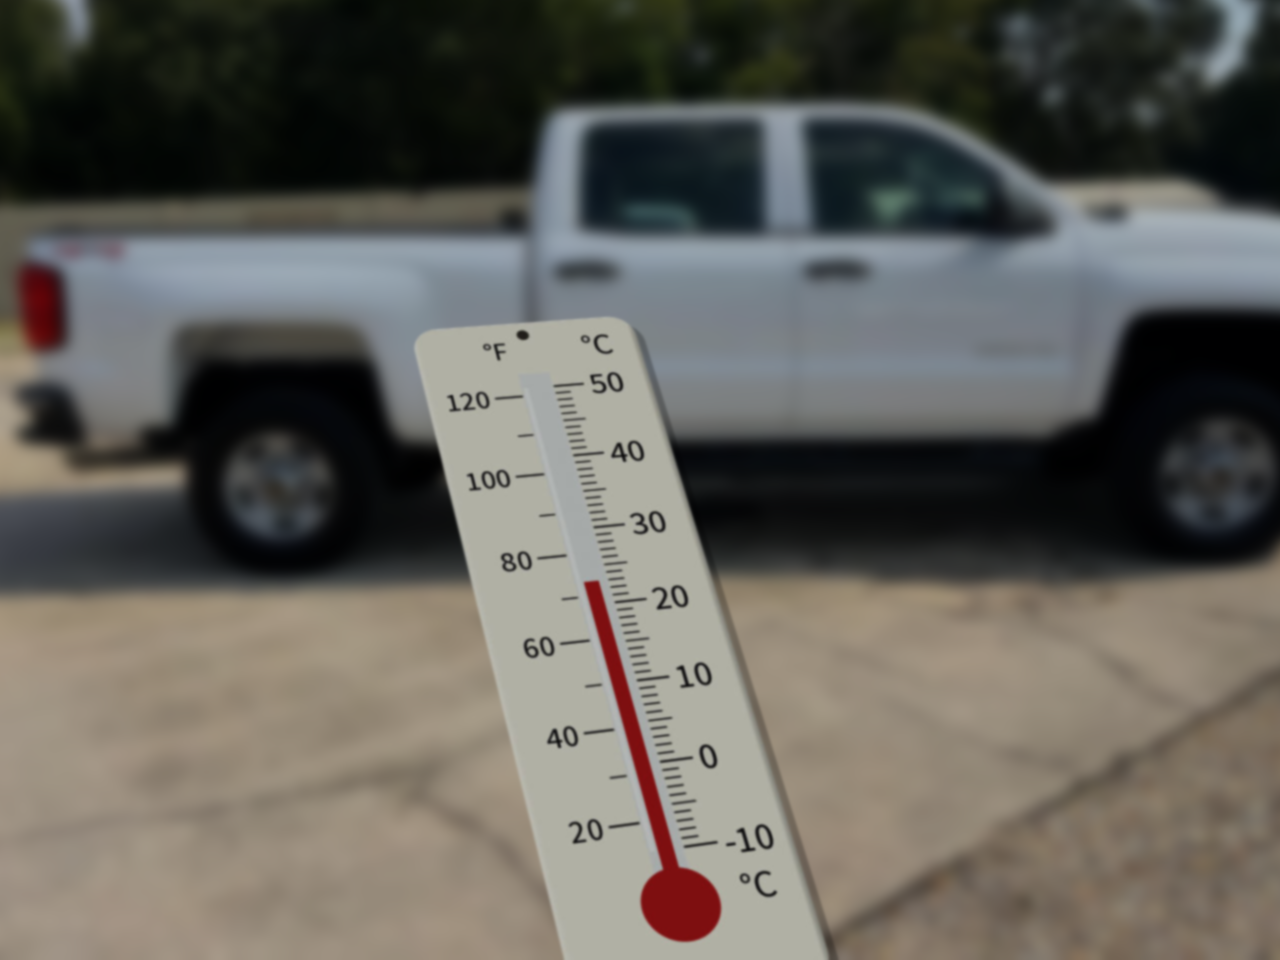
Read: 23 °C
